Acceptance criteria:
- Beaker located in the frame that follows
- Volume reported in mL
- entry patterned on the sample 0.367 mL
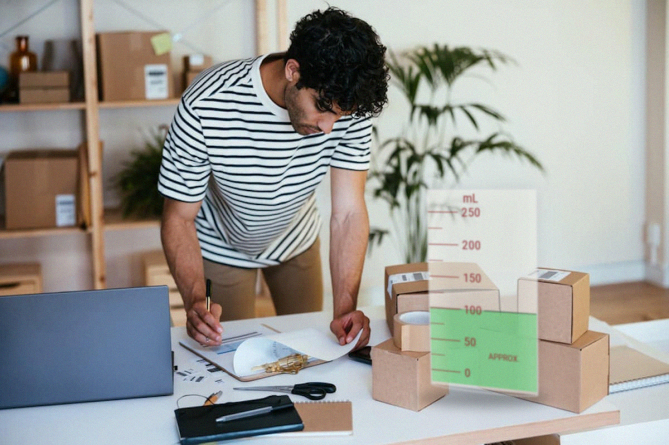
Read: 100 mL
